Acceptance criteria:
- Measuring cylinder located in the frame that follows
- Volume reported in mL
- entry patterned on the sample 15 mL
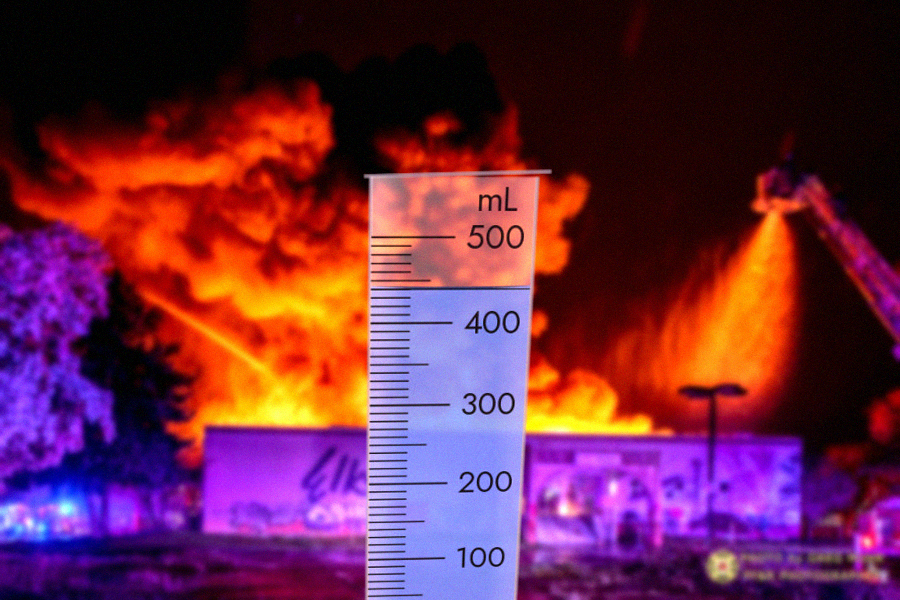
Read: 440 mL
